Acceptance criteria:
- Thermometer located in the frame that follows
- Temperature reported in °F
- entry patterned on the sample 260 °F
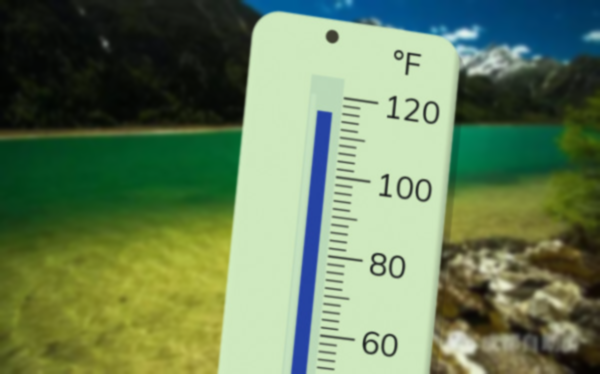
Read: 116 °F
